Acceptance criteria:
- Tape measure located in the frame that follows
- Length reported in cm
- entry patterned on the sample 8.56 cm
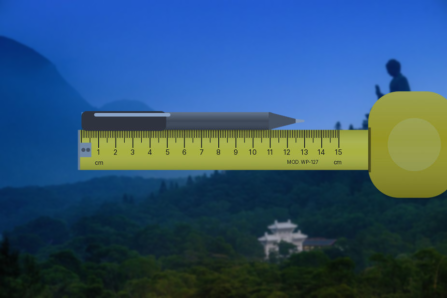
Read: 13 cm
